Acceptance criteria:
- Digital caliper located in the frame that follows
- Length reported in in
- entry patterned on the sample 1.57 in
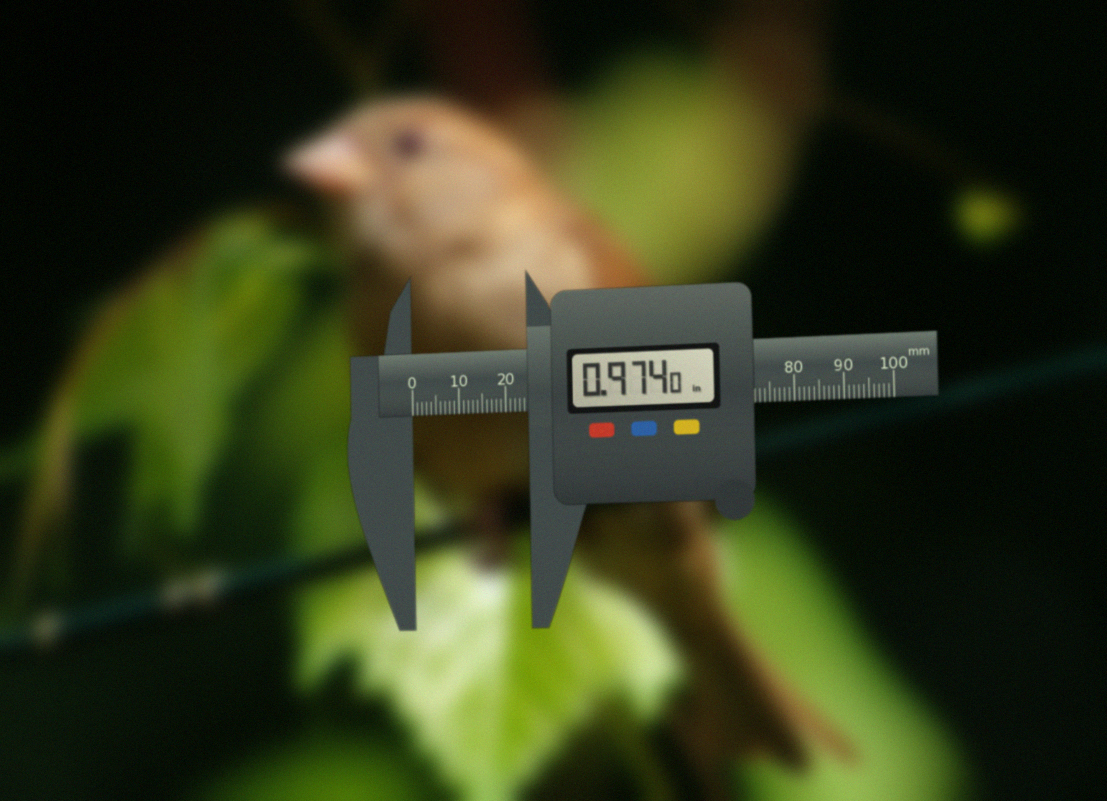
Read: 0.9740 in
